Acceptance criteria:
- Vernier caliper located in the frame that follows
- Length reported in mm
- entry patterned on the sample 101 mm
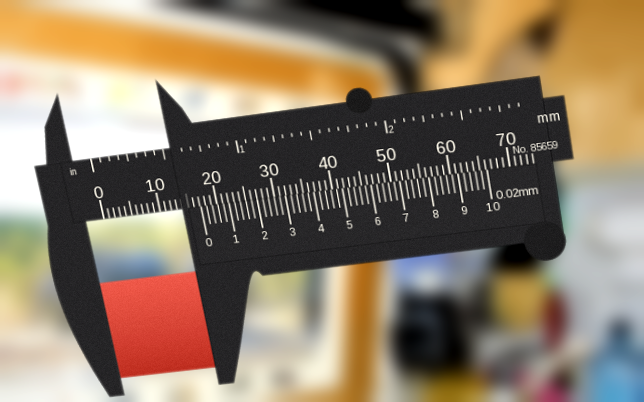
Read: 17.2 mm
